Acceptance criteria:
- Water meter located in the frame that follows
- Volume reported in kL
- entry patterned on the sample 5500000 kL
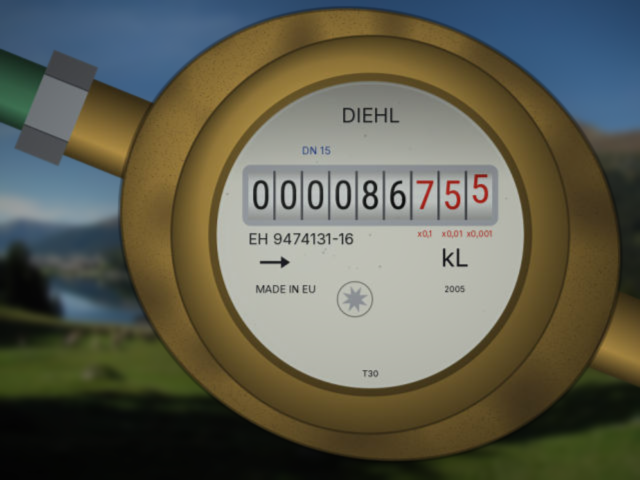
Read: 86.755 kL
